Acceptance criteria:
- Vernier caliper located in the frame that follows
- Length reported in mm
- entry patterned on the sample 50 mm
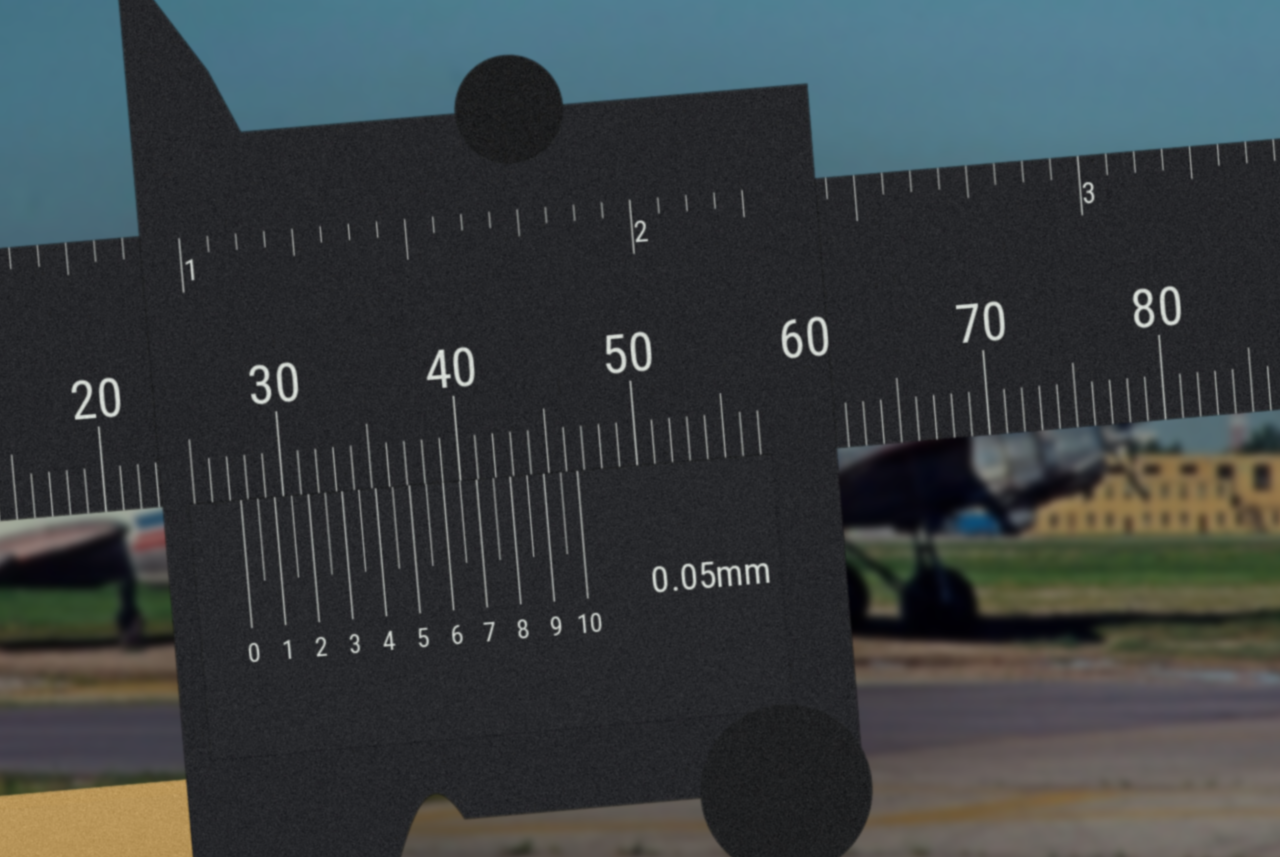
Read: 27.6 mm
